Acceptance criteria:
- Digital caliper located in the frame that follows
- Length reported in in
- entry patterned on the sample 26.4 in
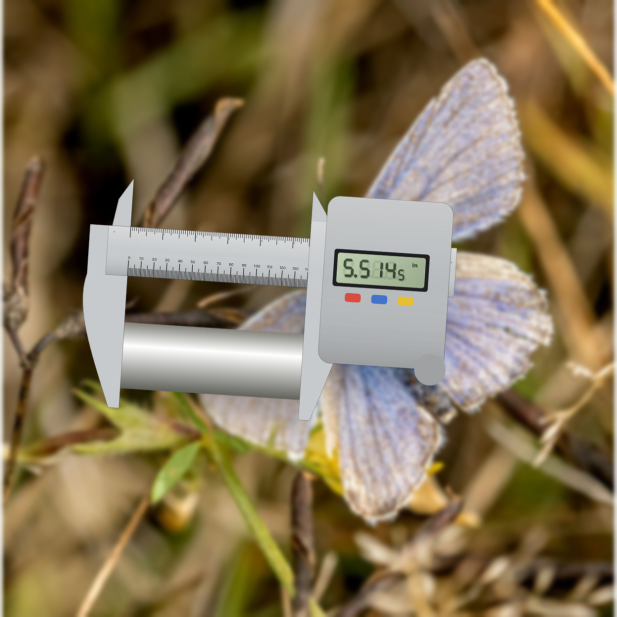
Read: 5.5145 in
